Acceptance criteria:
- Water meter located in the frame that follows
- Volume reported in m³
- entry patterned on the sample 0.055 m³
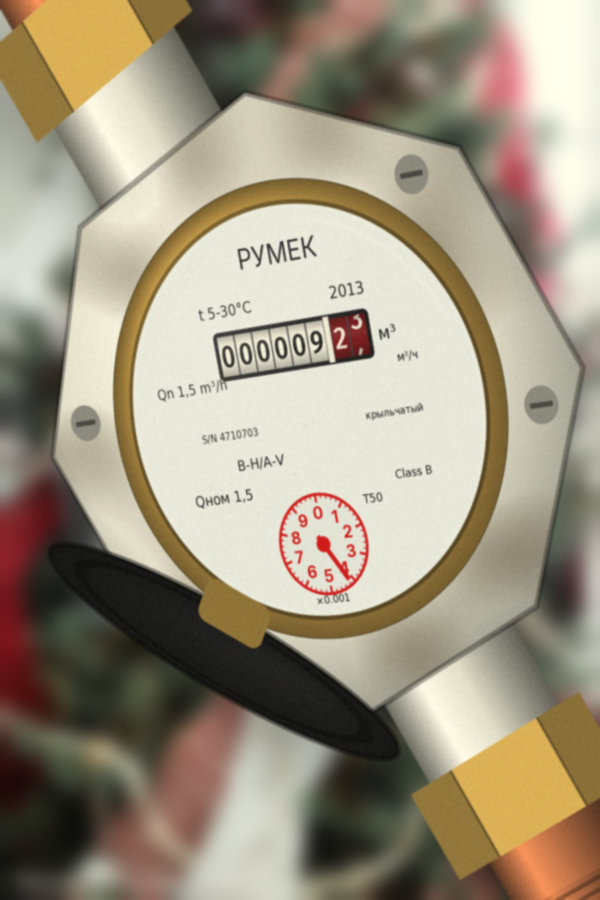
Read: 9.234 m³
